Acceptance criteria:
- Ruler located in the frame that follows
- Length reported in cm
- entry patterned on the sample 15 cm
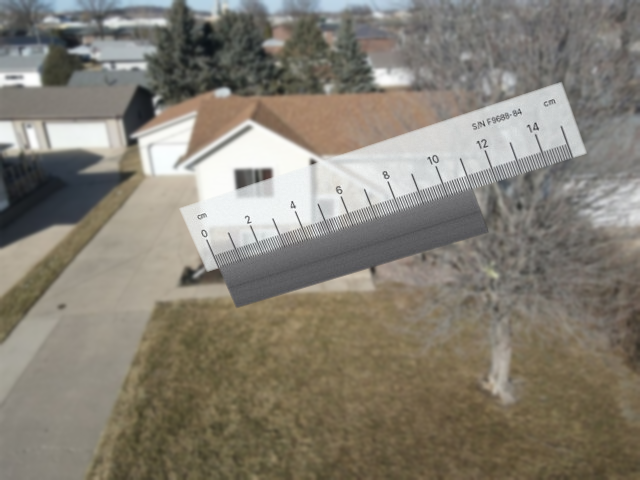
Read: 11 cm
